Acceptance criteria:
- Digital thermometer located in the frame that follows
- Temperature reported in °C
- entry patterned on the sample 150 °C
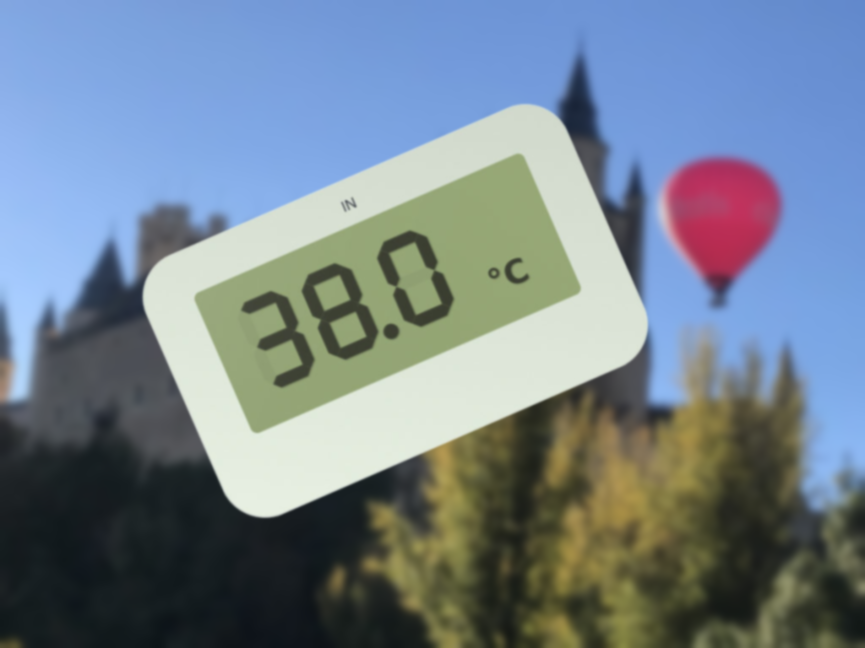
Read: 38.0 °C
